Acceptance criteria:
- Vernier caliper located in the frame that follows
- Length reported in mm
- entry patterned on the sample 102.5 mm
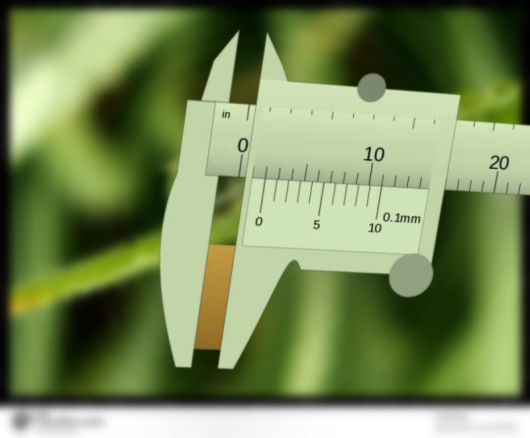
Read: 2.0 mm
